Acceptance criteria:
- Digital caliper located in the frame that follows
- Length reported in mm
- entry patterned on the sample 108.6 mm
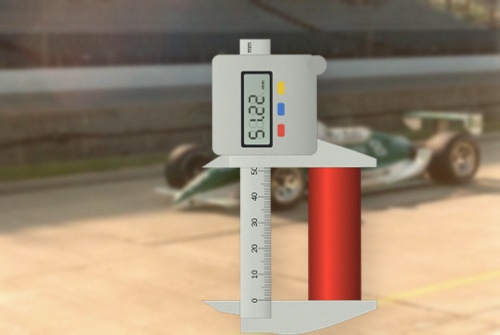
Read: 51.22 mm
